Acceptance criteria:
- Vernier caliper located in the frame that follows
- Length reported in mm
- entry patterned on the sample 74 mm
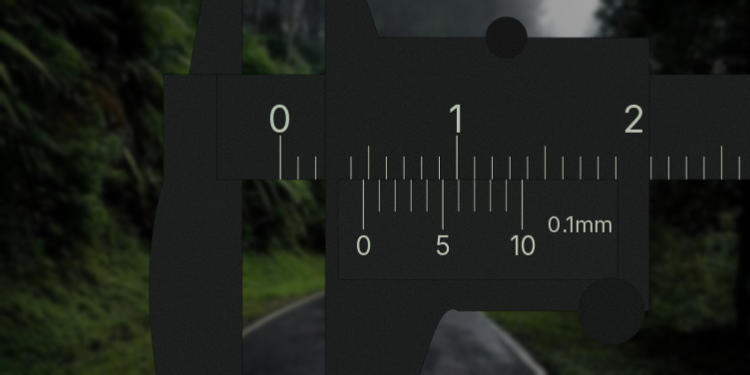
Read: 4.7 mm
